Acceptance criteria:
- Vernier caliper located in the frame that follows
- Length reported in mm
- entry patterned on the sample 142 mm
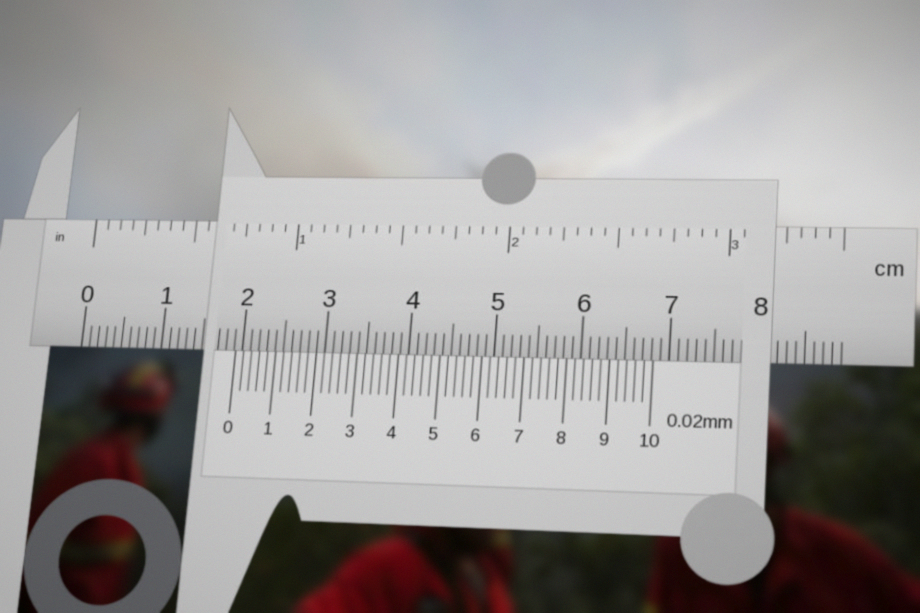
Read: 19.2 mm
